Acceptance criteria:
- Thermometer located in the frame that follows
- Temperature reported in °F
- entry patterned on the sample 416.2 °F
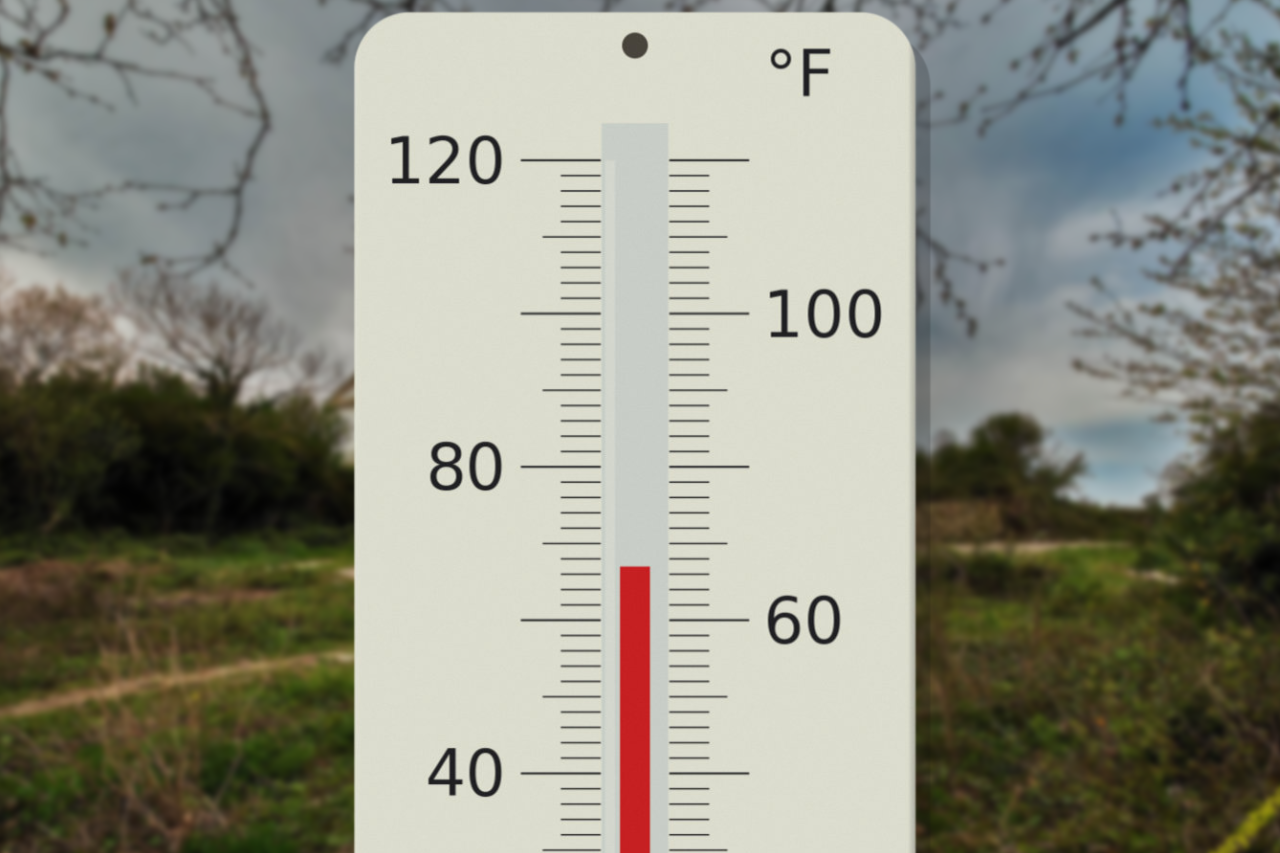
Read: 67 °F
